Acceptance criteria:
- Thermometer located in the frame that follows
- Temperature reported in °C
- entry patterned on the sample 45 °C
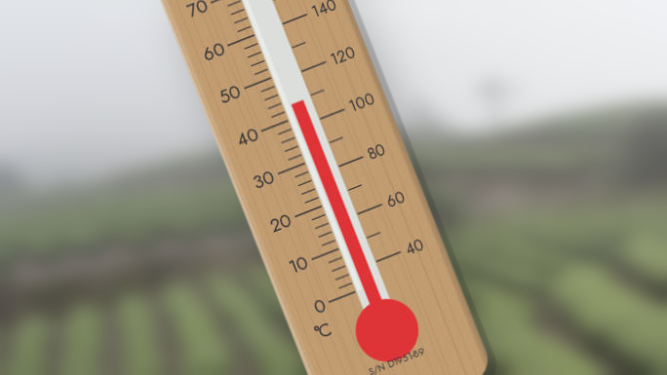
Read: 43 °C
